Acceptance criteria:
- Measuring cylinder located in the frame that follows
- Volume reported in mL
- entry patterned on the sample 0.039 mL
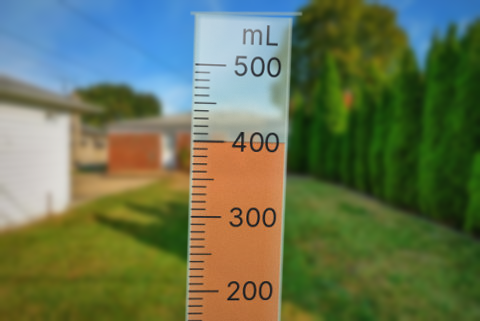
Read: 400 mL
